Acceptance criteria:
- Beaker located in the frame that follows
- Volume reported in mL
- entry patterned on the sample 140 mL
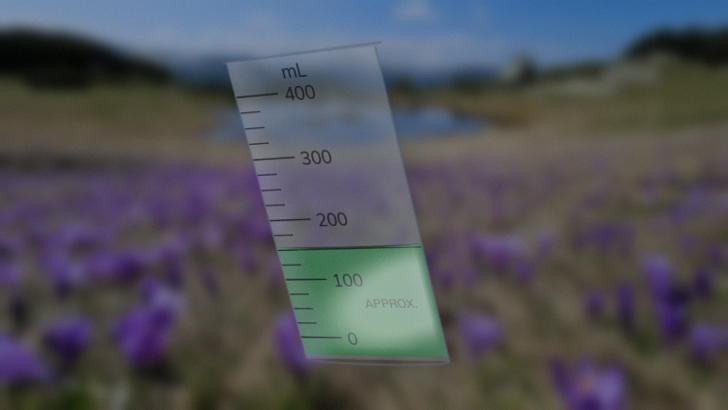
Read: 150 mL
